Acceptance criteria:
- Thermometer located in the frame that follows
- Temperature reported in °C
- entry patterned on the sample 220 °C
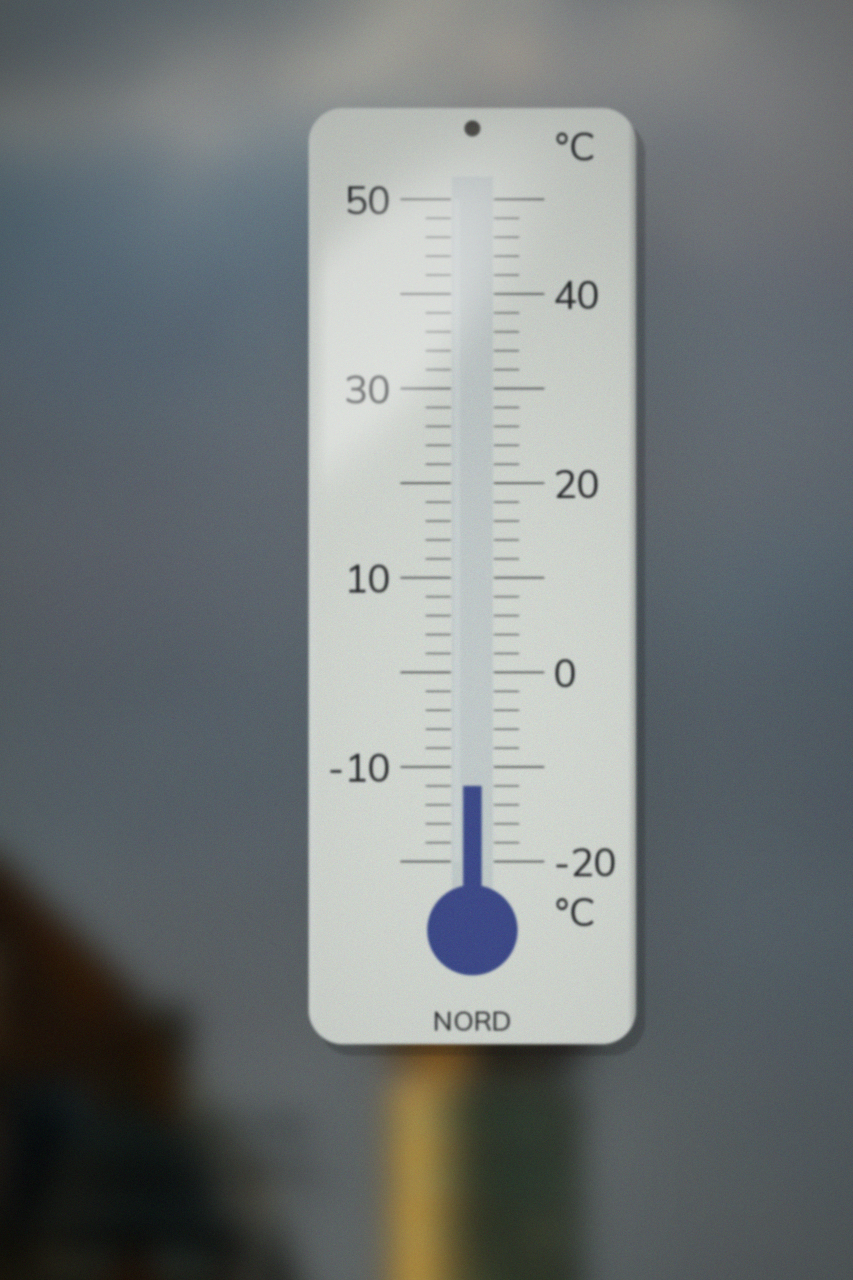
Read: -12 °C
